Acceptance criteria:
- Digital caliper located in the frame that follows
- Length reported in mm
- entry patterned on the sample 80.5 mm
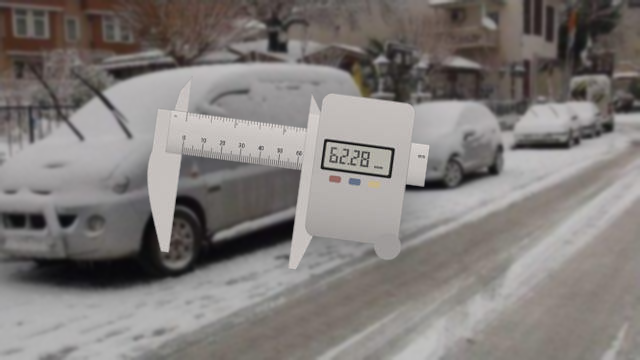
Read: 62.28 mm
